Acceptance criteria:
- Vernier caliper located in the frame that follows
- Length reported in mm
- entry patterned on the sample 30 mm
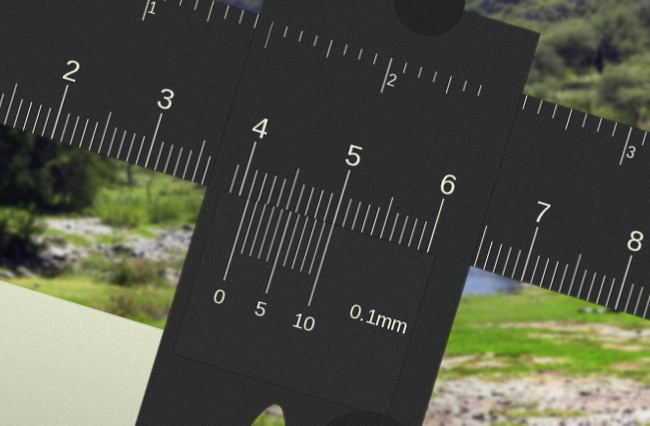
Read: 41.0 mm
